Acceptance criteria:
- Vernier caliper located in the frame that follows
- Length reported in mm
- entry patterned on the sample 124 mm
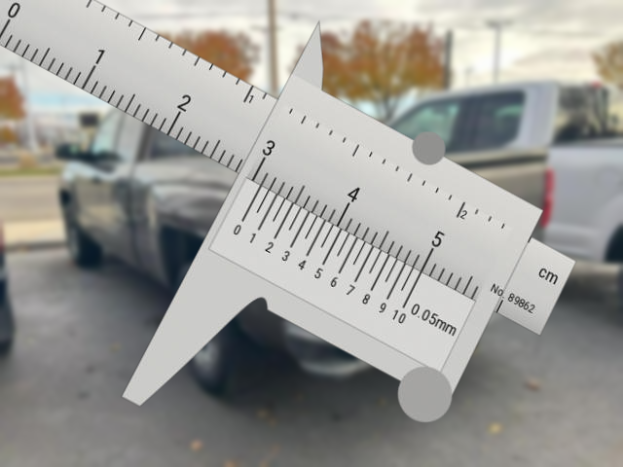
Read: 31.0 mm
